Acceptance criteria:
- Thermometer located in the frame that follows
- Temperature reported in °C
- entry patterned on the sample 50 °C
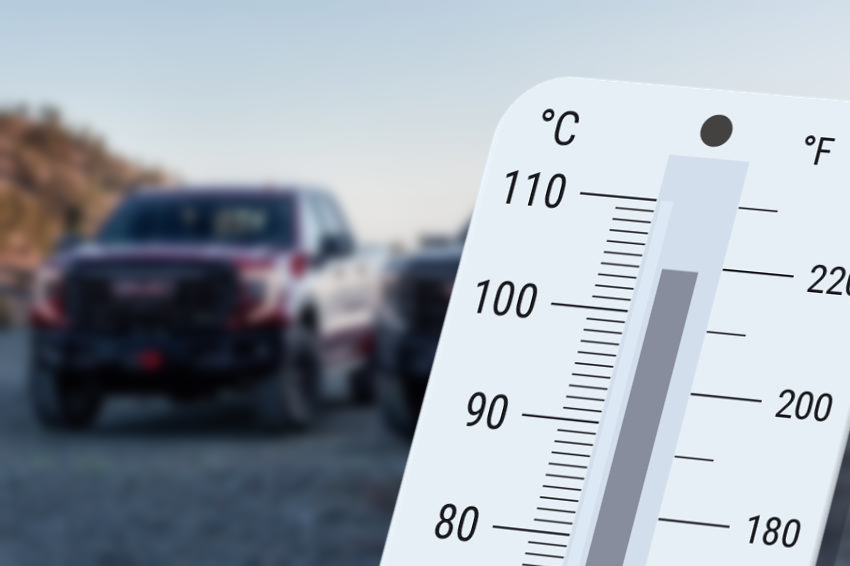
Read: 104 °C
